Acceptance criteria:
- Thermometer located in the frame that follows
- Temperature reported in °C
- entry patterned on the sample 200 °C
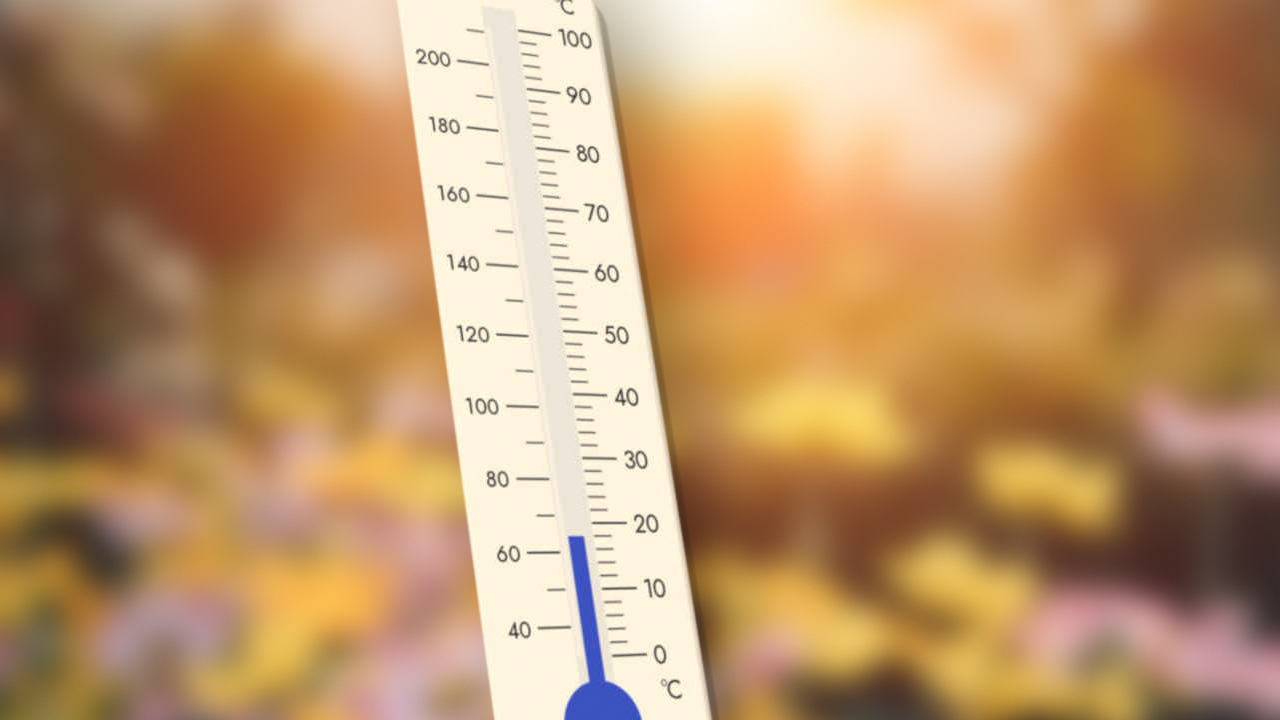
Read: 18 °C
